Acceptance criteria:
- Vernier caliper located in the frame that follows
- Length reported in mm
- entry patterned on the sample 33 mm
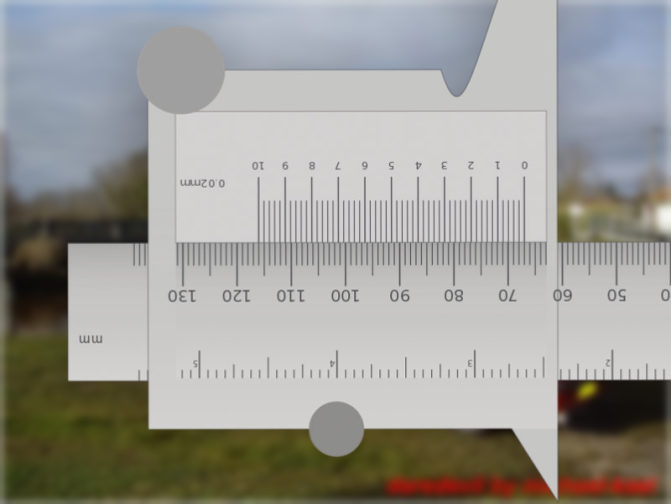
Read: 67.0 mm
